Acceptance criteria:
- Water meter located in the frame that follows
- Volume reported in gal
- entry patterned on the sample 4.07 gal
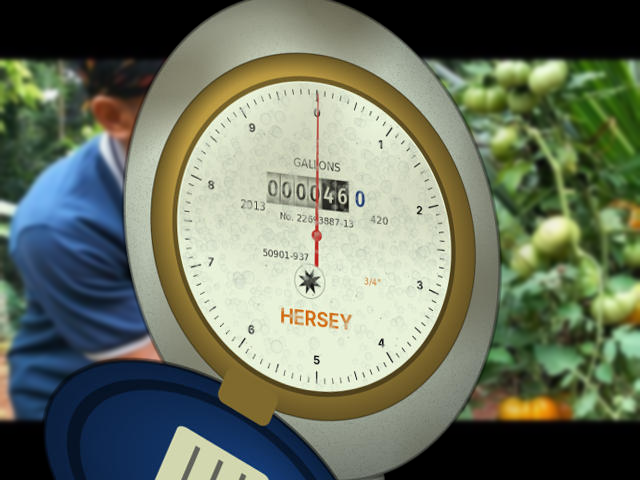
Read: 460.0 gal
